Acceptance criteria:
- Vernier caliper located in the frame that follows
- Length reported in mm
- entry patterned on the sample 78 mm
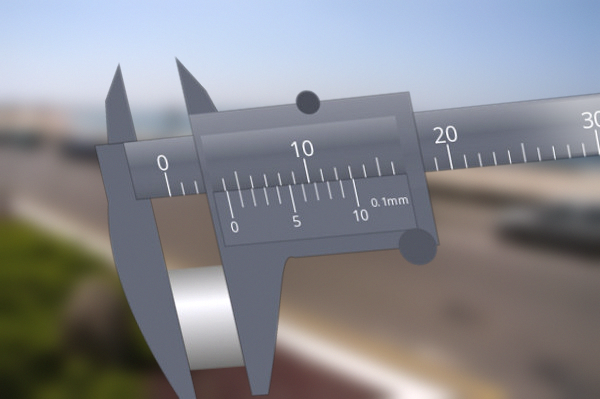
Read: 4.1 mm
